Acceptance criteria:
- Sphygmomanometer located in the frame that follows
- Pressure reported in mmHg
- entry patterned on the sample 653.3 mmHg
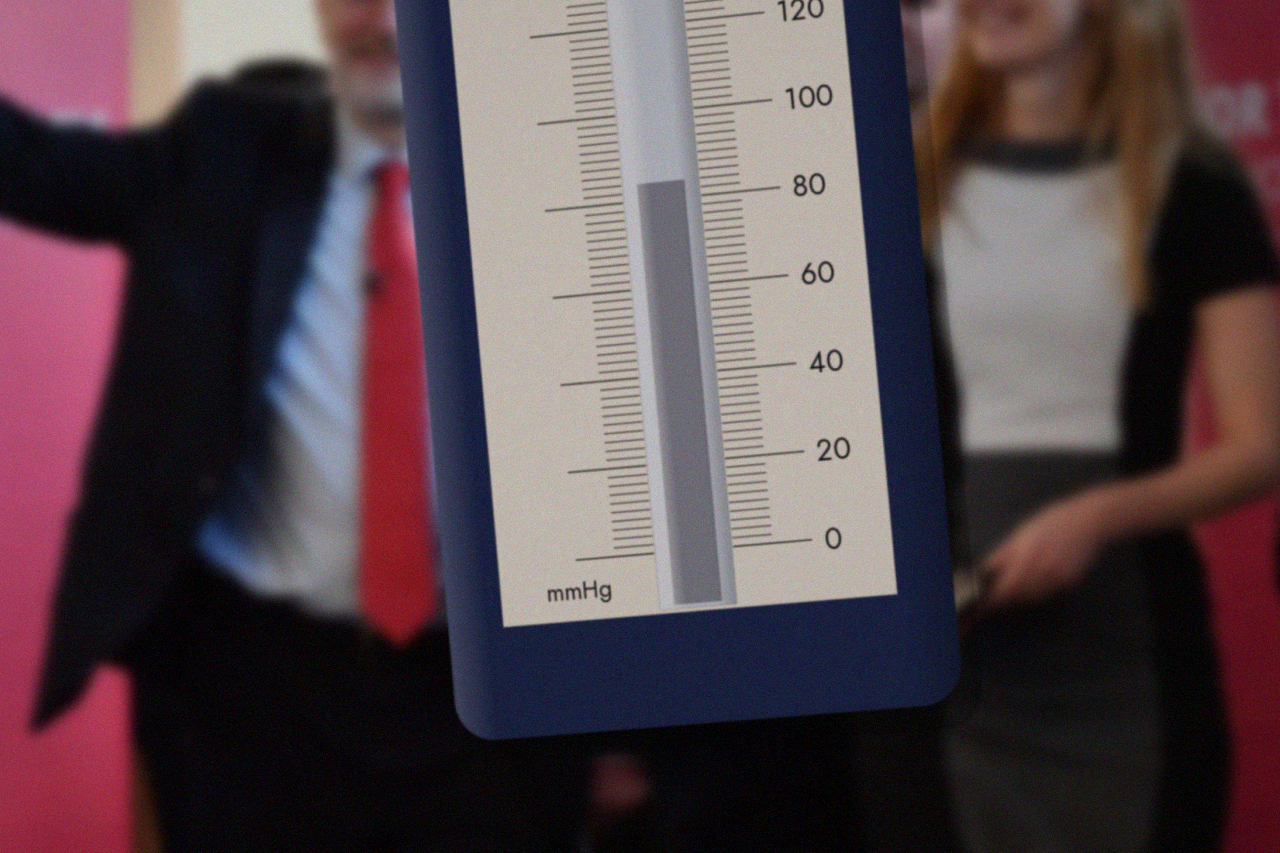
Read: 84 mmHg
